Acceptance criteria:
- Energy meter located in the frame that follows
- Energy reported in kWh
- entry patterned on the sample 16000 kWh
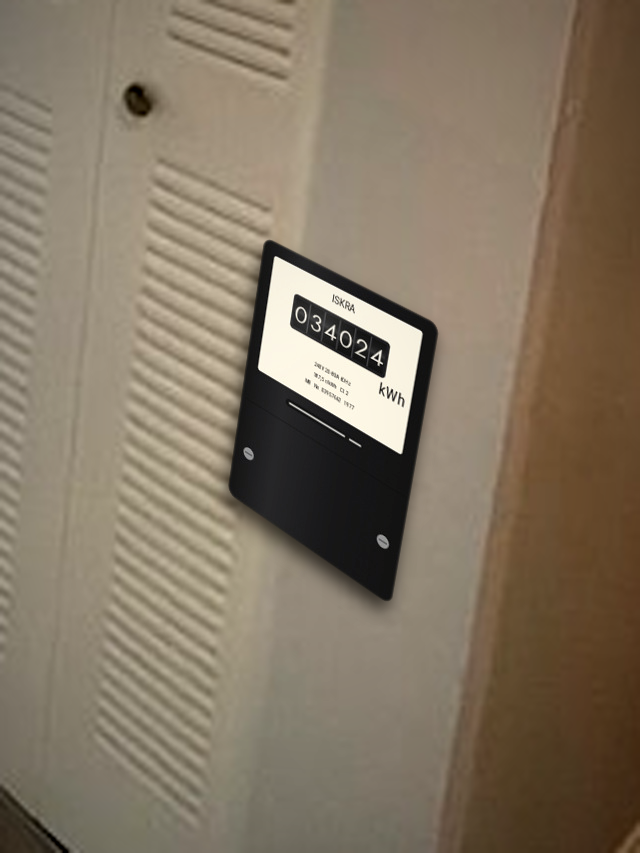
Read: 34024 kWh
